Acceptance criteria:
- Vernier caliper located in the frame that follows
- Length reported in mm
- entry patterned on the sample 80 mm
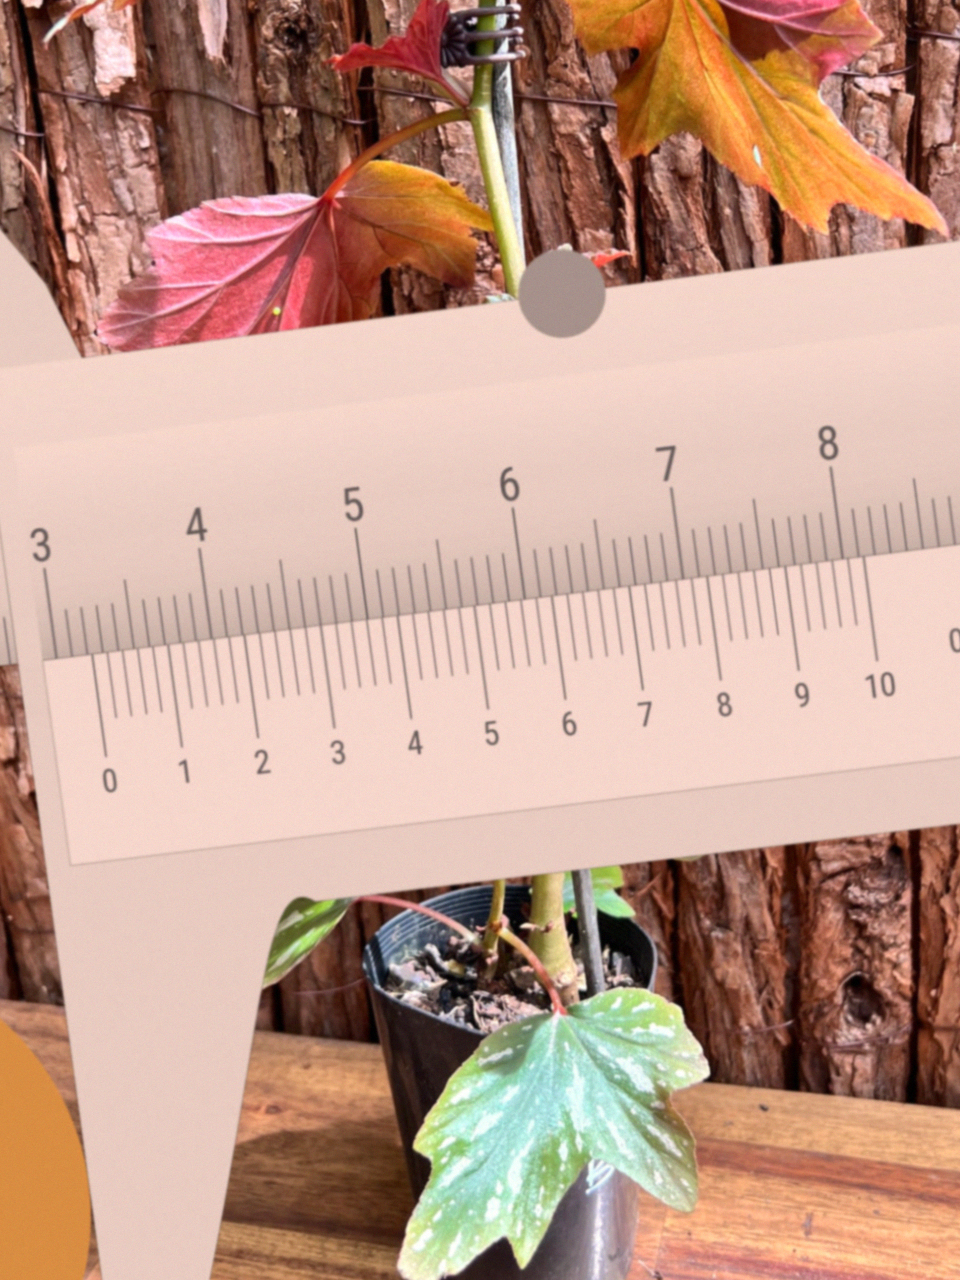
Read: 32.3 mm
